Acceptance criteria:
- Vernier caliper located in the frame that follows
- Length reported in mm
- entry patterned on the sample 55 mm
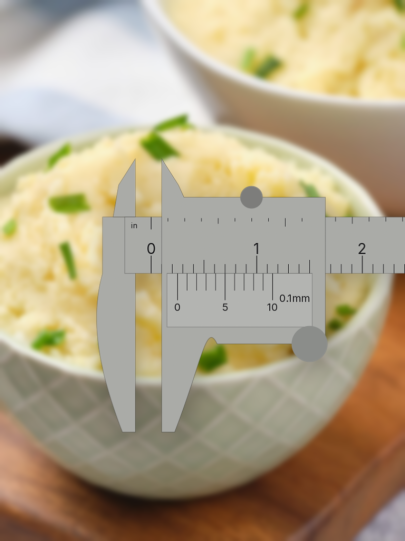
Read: 2.5 mm
